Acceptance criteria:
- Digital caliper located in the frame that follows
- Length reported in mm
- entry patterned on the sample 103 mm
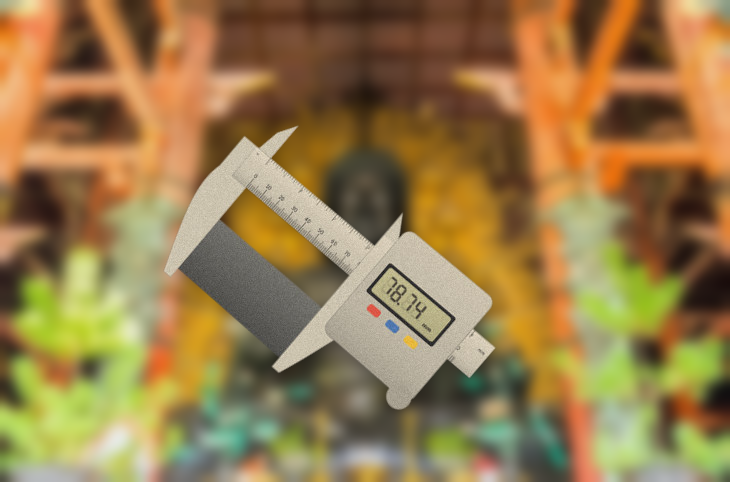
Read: 78.74 mm
